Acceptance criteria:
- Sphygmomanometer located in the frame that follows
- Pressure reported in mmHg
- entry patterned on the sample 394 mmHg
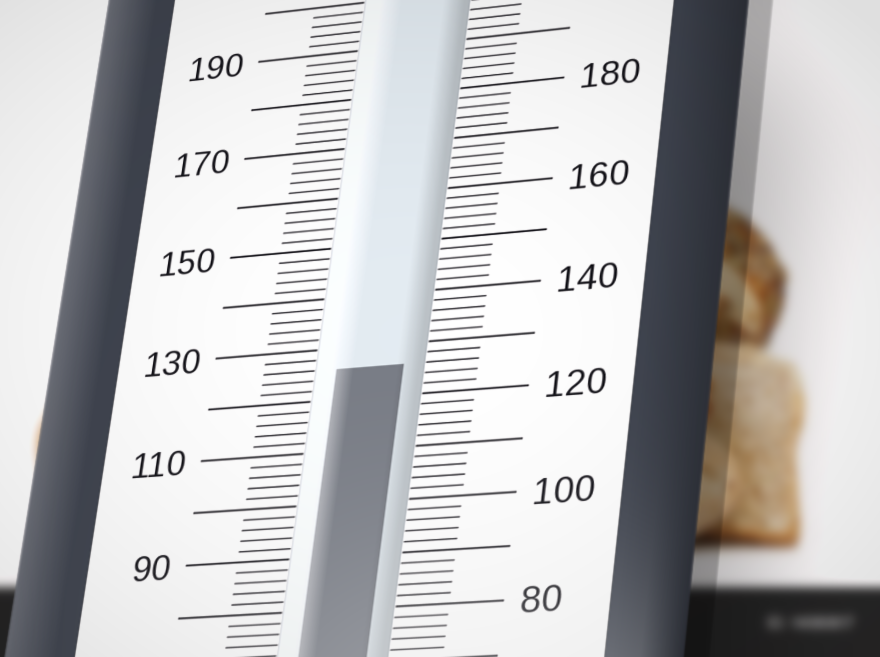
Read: 126 mmHg
